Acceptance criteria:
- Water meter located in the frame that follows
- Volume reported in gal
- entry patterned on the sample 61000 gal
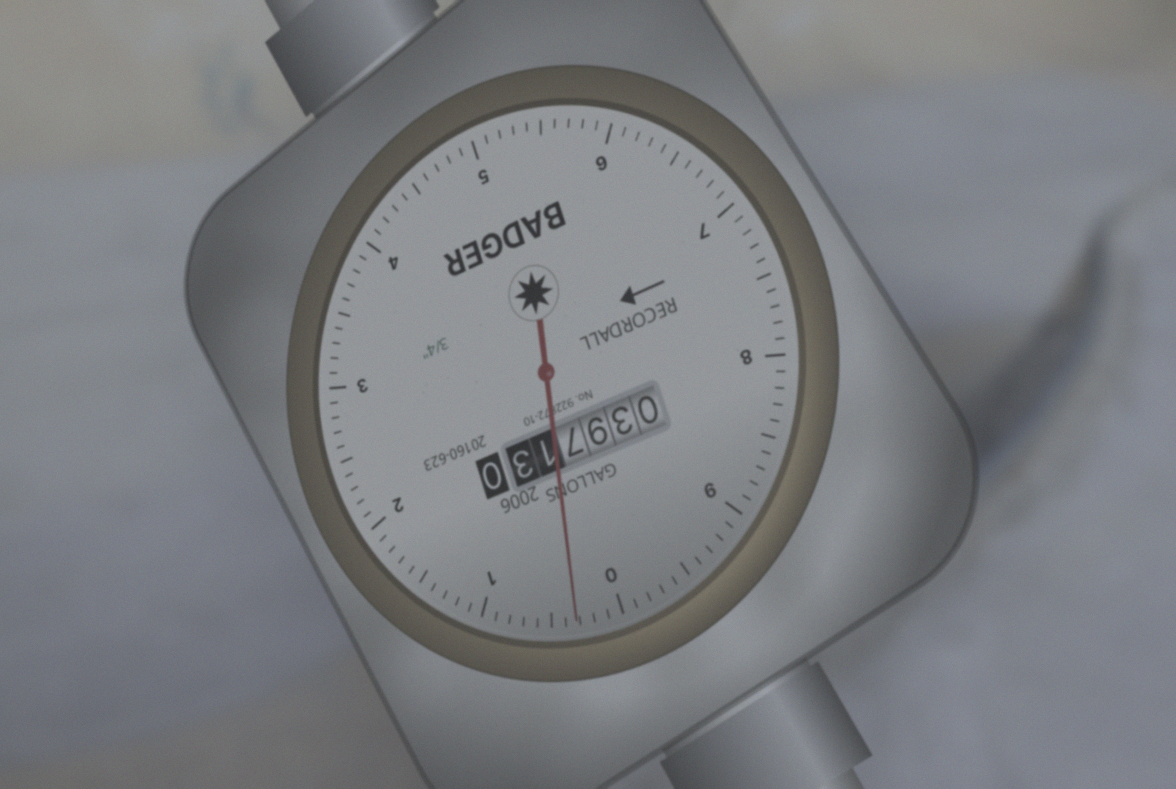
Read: 397130.3 gal
